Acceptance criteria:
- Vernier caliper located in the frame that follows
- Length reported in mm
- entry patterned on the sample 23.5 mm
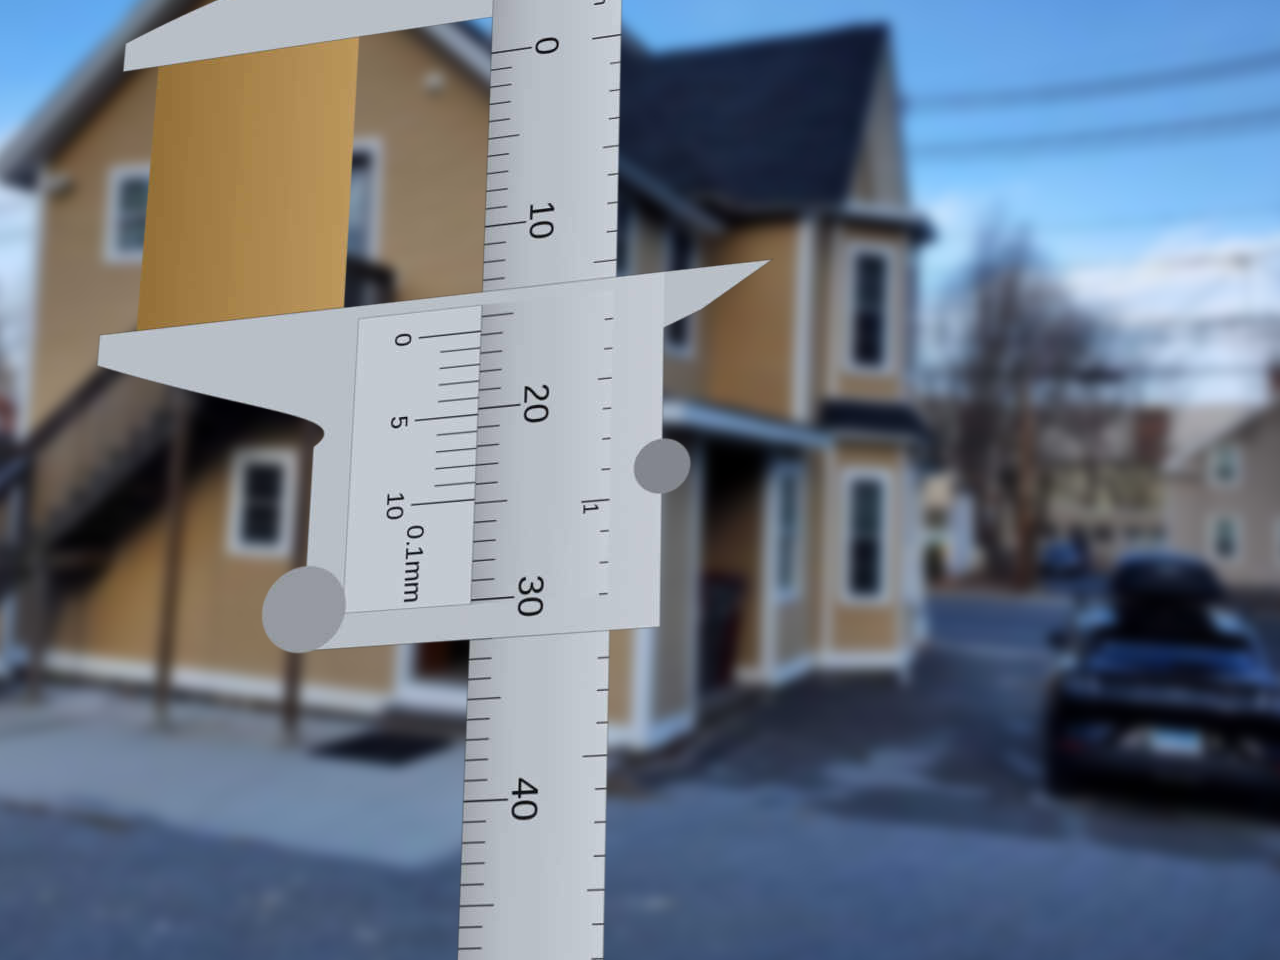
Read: 15.8 mm
